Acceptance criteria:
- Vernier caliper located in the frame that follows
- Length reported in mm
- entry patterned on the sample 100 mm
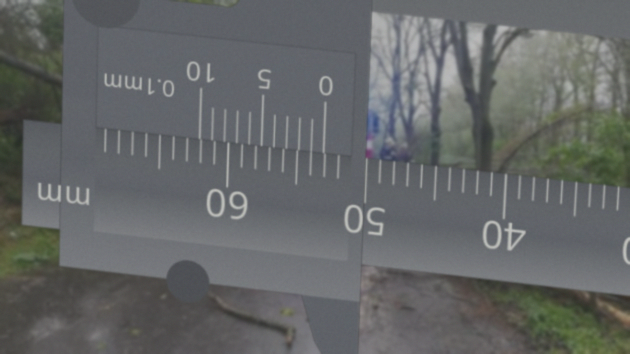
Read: 53.1 mm
